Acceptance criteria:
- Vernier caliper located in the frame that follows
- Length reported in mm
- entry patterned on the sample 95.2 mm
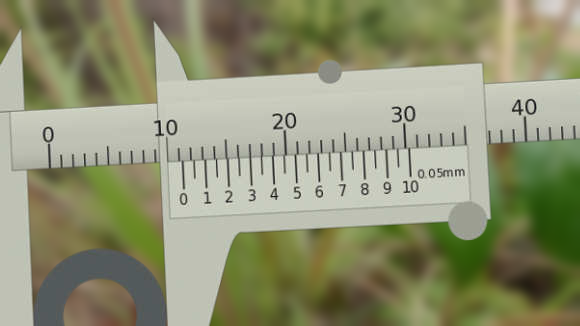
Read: 11.3 mm
